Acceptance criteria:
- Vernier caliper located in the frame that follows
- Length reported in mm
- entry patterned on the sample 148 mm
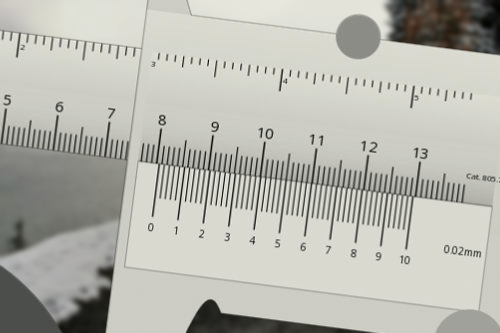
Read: 80.5 mm
